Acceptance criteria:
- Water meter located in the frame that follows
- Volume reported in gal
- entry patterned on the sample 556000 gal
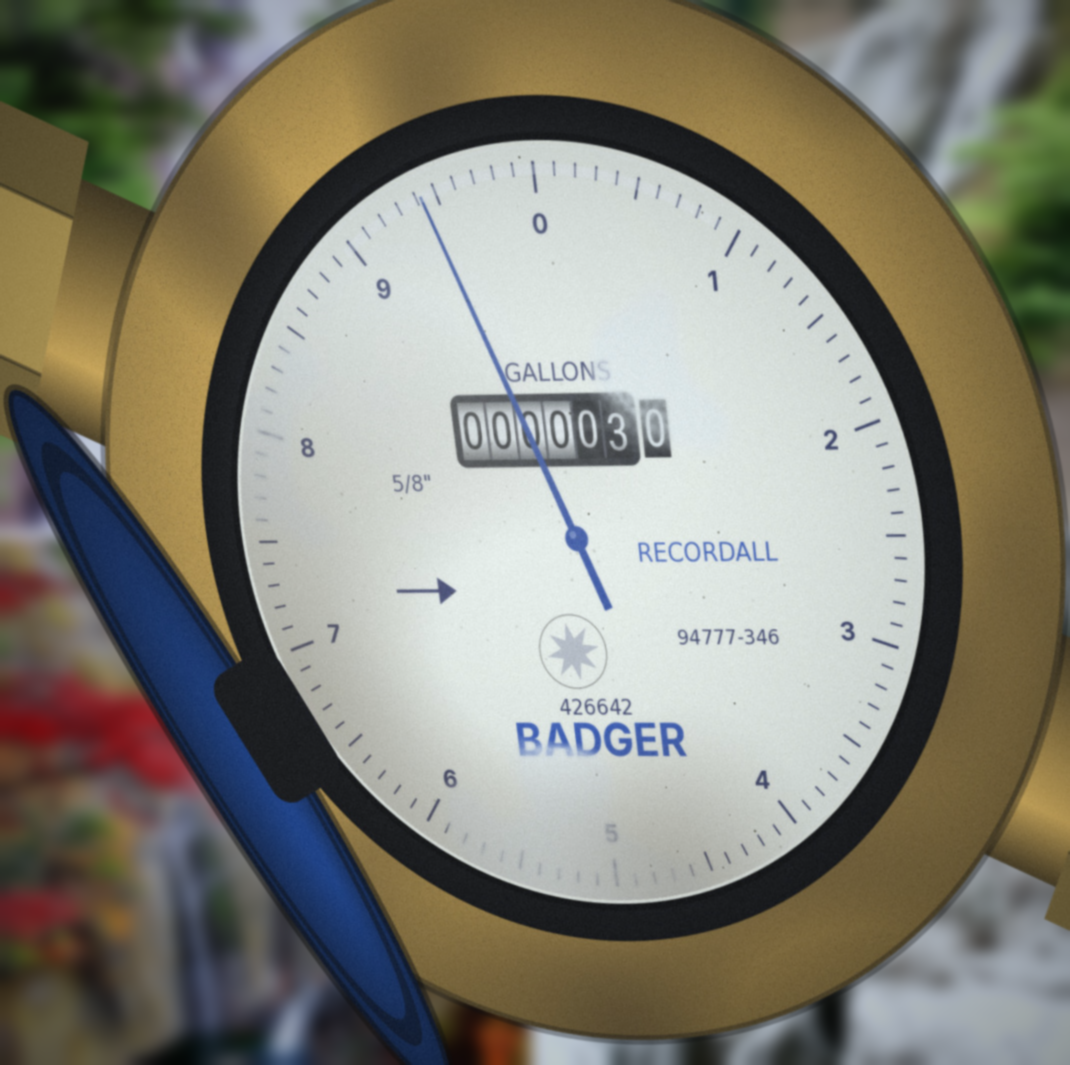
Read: 29.4 gal
